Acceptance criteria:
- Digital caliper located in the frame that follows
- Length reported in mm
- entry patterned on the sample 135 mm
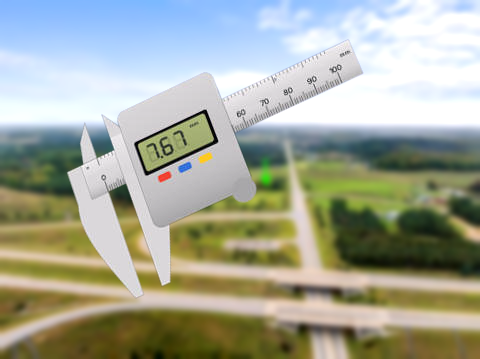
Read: 7.67 mm
